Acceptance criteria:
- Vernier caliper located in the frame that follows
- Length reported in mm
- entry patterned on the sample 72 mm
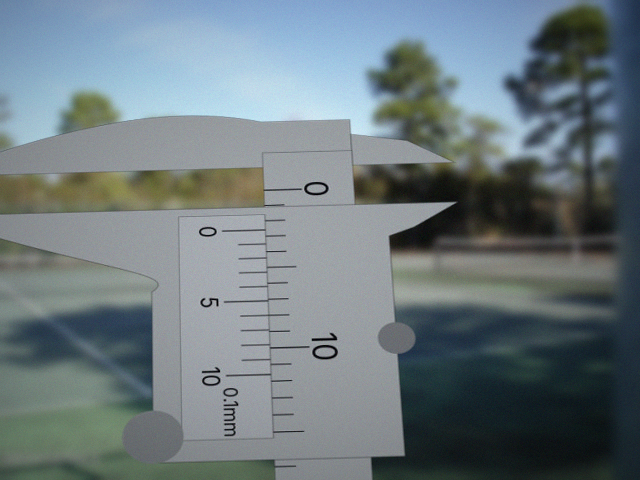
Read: 2.6 mm
